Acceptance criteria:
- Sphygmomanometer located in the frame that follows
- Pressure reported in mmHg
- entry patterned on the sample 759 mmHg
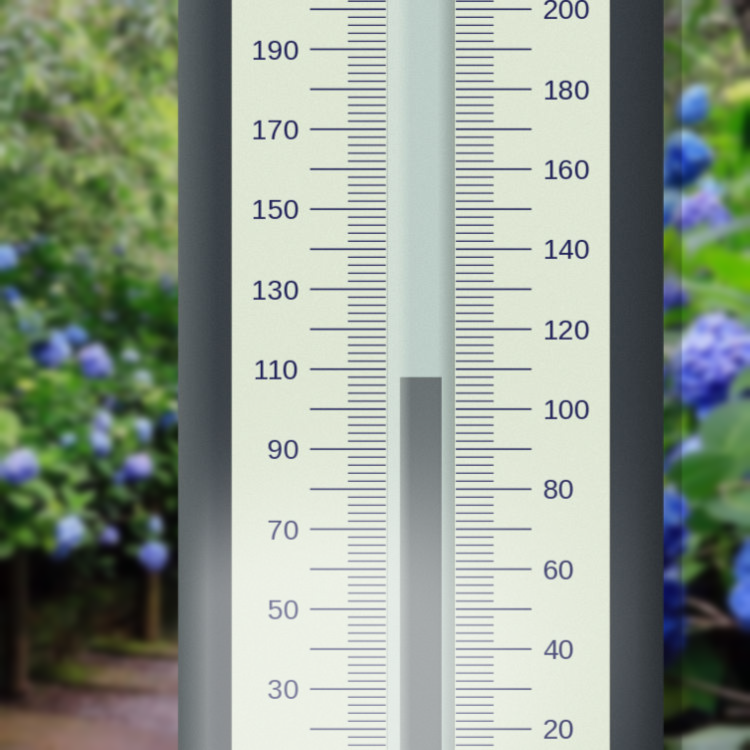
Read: 108 mmHg
